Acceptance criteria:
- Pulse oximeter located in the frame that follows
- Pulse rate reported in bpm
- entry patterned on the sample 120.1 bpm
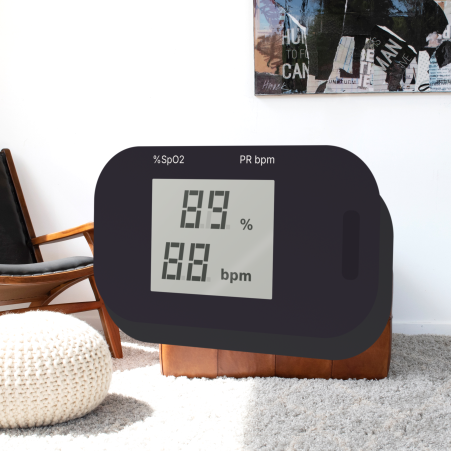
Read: 88 bpm
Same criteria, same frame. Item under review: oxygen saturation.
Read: 89 %
